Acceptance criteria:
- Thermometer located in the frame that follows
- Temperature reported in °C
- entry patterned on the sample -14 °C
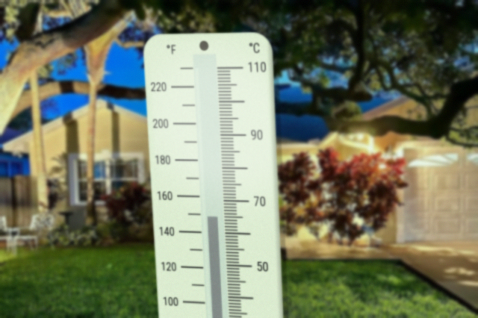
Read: 65 °C
